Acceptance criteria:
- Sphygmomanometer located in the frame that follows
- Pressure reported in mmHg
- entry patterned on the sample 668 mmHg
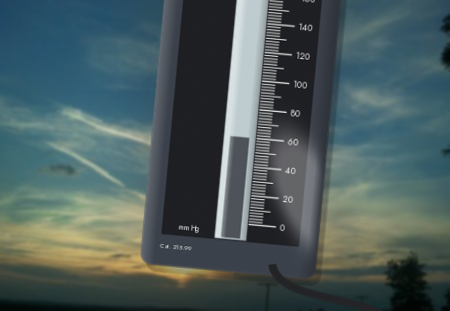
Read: 60 mmHg
